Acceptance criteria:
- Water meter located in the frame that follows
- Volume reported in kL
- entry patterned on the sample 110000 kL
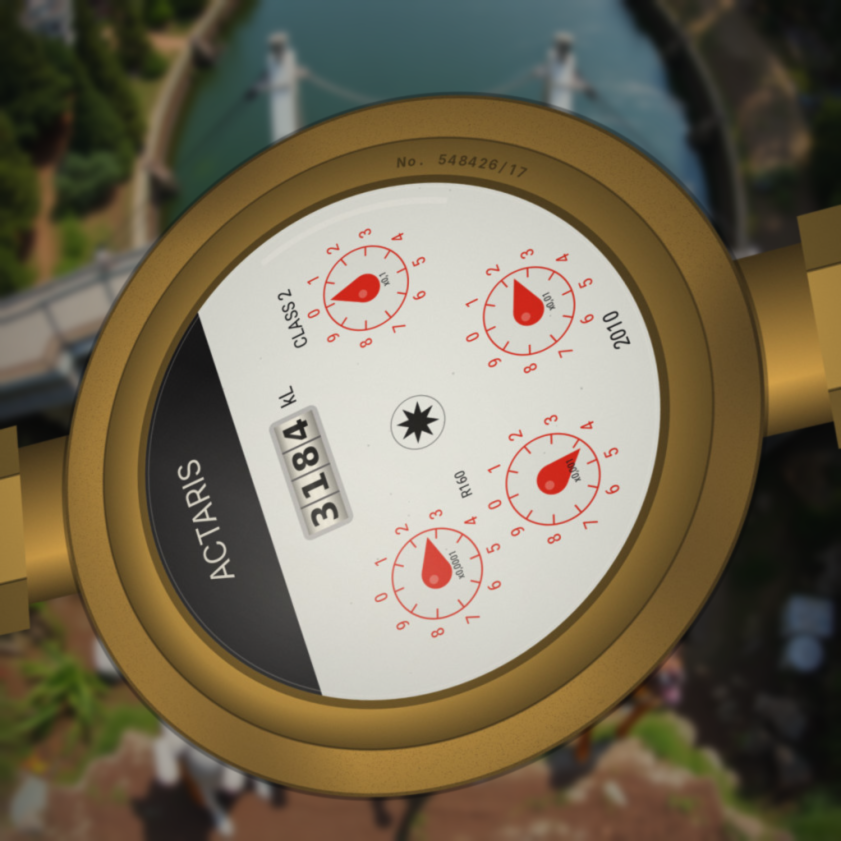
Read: 3184.0242 kL
